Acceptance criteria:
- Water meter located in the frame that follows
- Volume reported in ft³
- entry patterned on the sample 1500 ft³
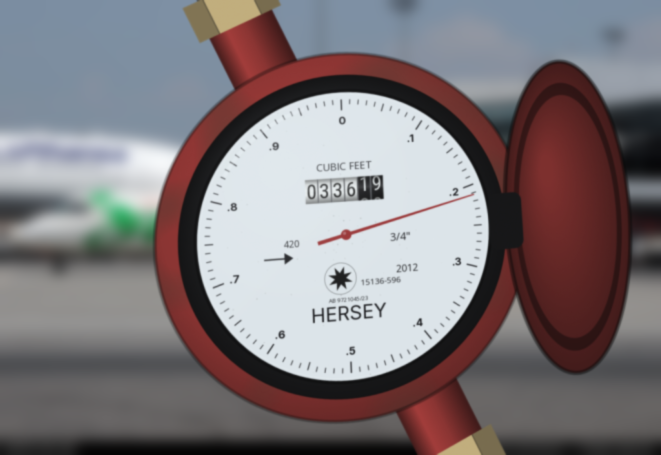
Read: 33619.21 ft³
